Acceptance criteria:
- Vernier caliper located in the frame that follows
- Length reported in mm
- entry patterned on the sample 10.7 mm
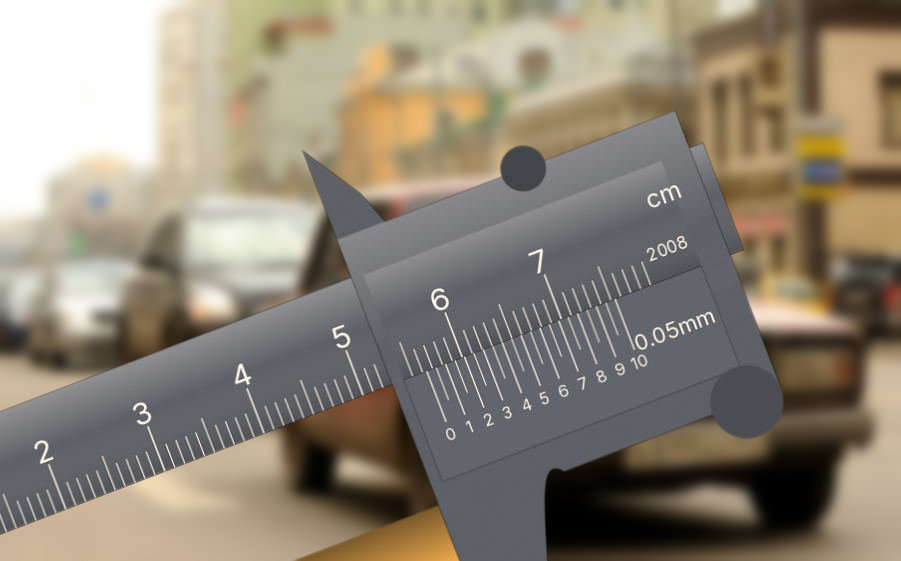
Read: 56.4 mm
